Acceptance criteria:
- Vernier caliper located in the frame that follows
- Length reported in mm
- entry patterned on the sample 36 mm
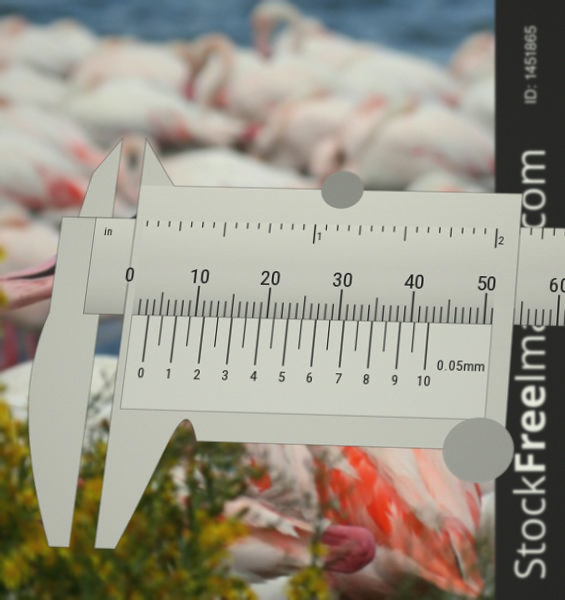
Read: 3.4 mm
